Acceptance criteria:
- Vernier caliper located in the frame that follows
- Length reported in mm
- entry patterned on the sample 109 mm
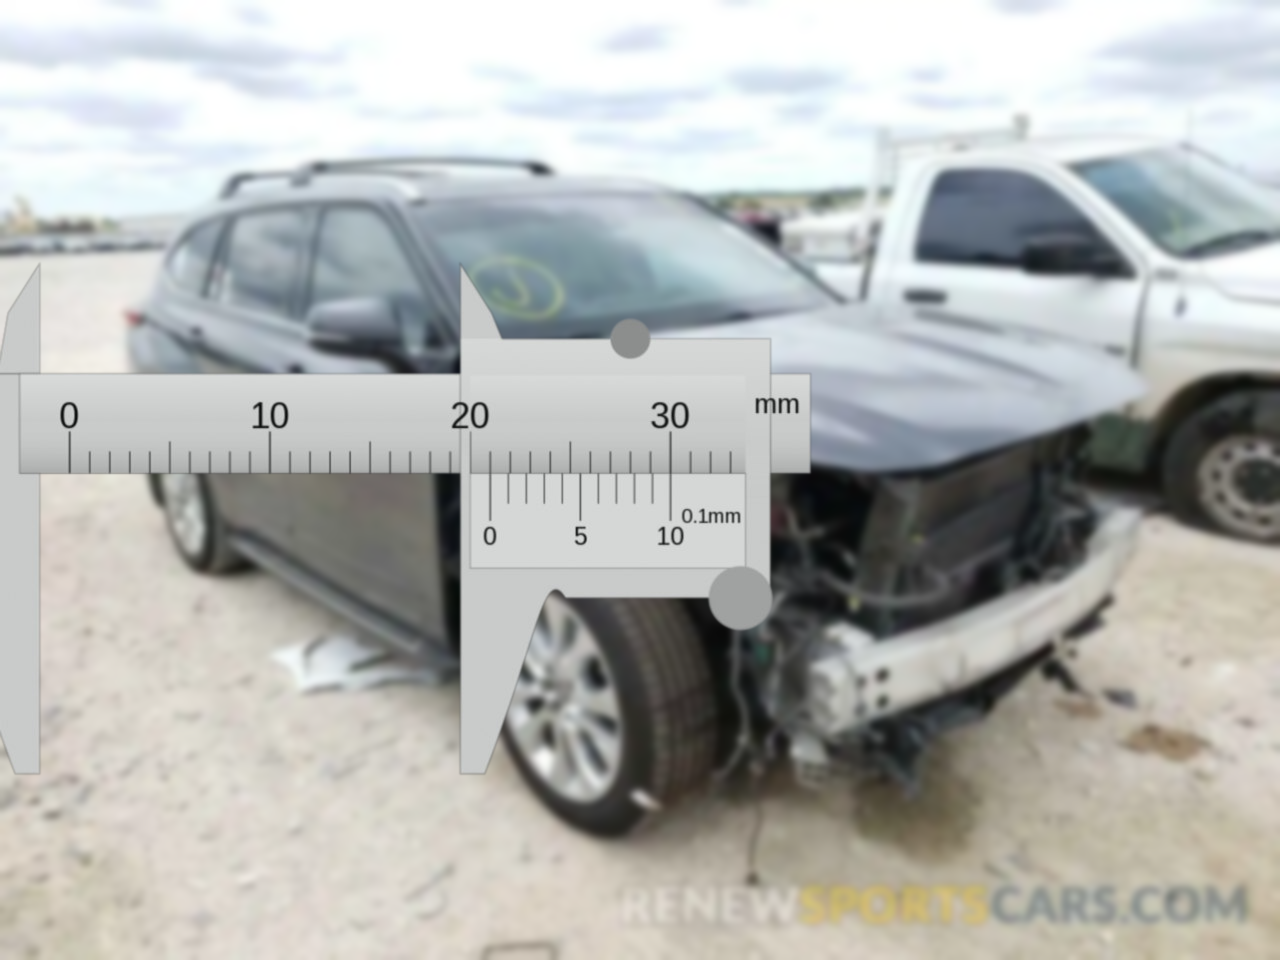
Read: 21.0 mm
